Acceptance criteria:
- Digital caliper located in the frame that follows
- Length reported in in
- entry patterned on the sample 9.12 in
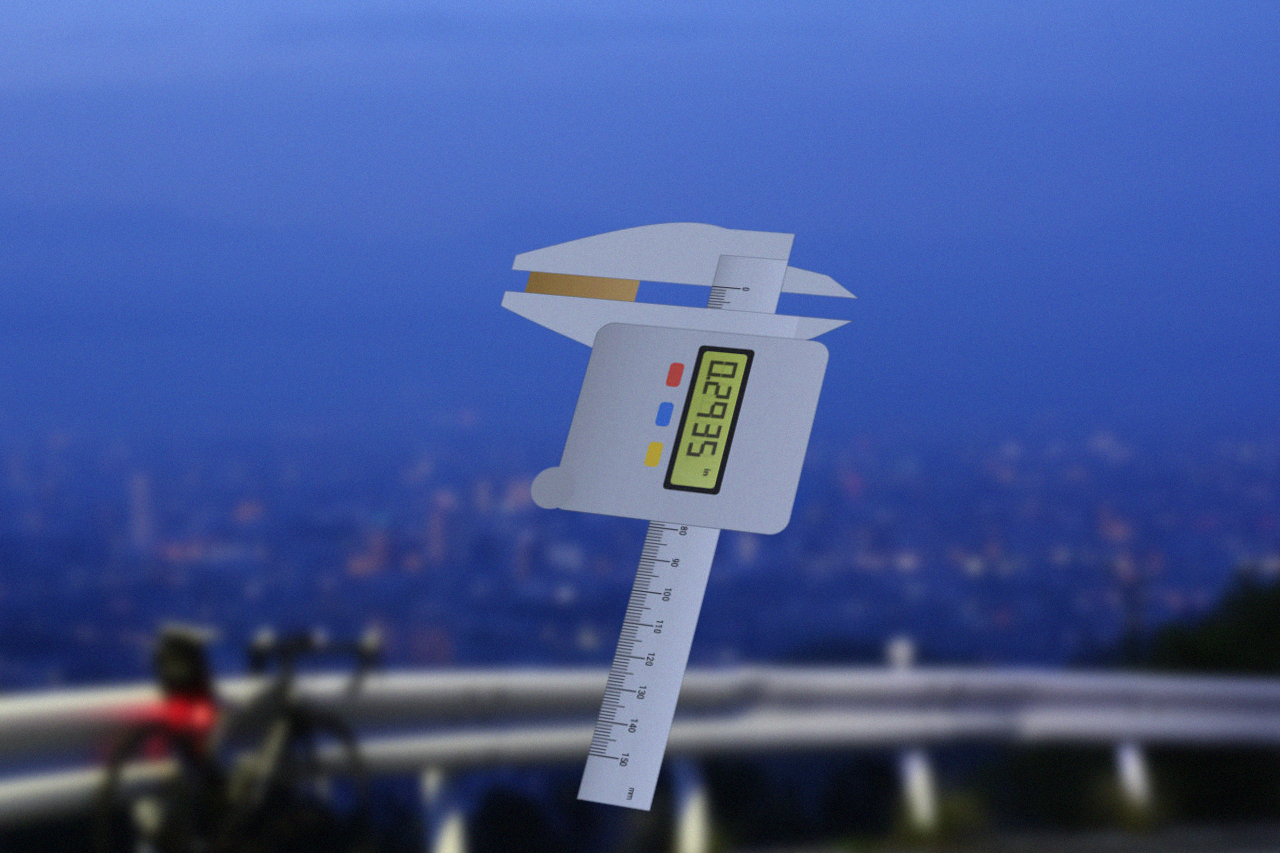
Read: 0.2935 in
